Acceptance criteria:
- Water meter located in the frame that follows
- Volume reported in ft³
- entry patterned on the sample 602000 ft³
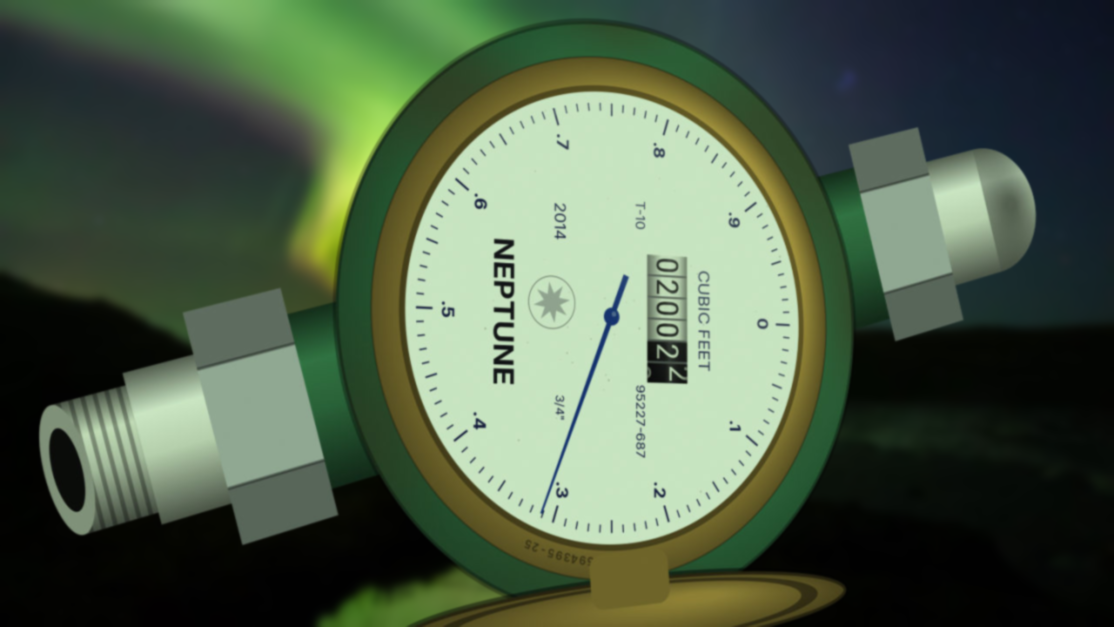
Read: 20022.31 ft³
